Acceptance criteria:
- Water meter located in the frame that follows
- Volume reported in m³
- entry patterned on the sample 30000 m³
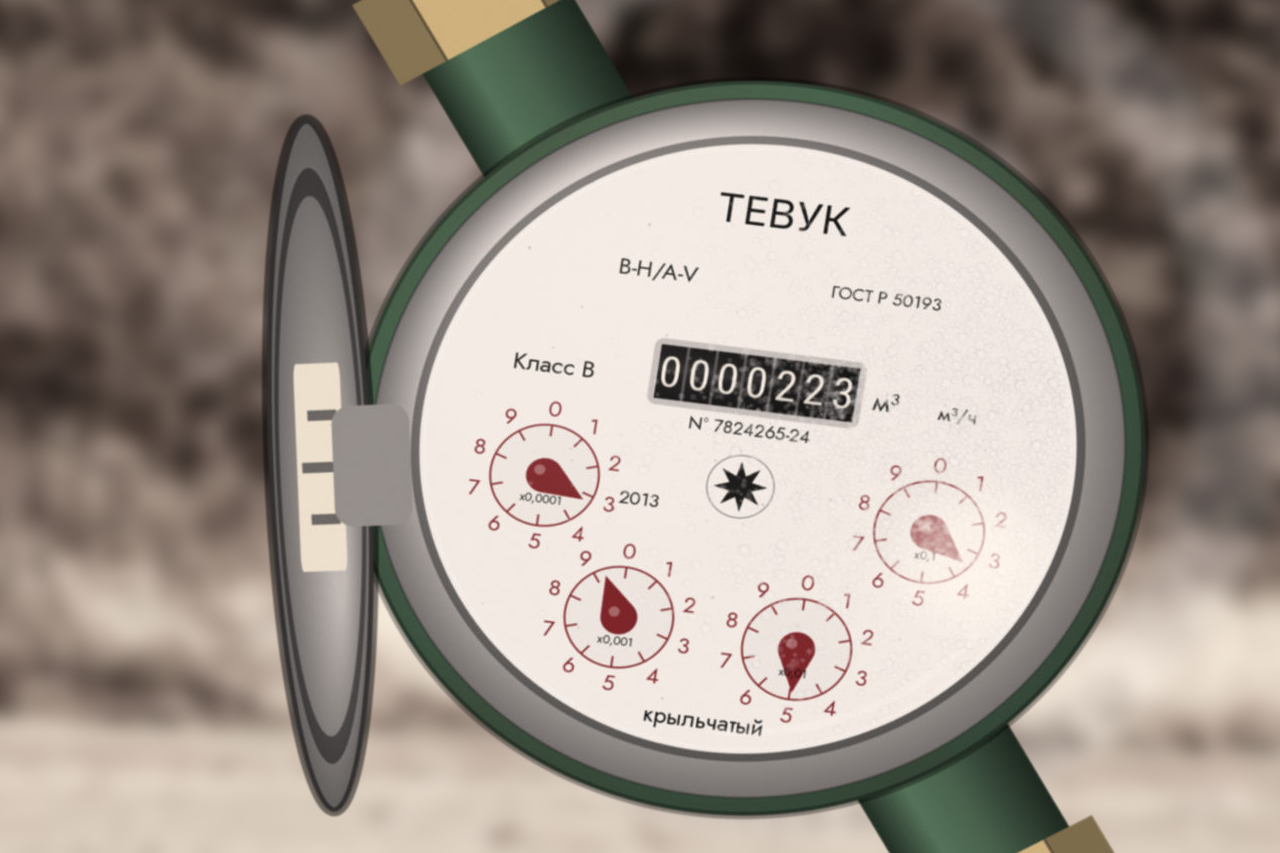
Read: 223.3493 m³
